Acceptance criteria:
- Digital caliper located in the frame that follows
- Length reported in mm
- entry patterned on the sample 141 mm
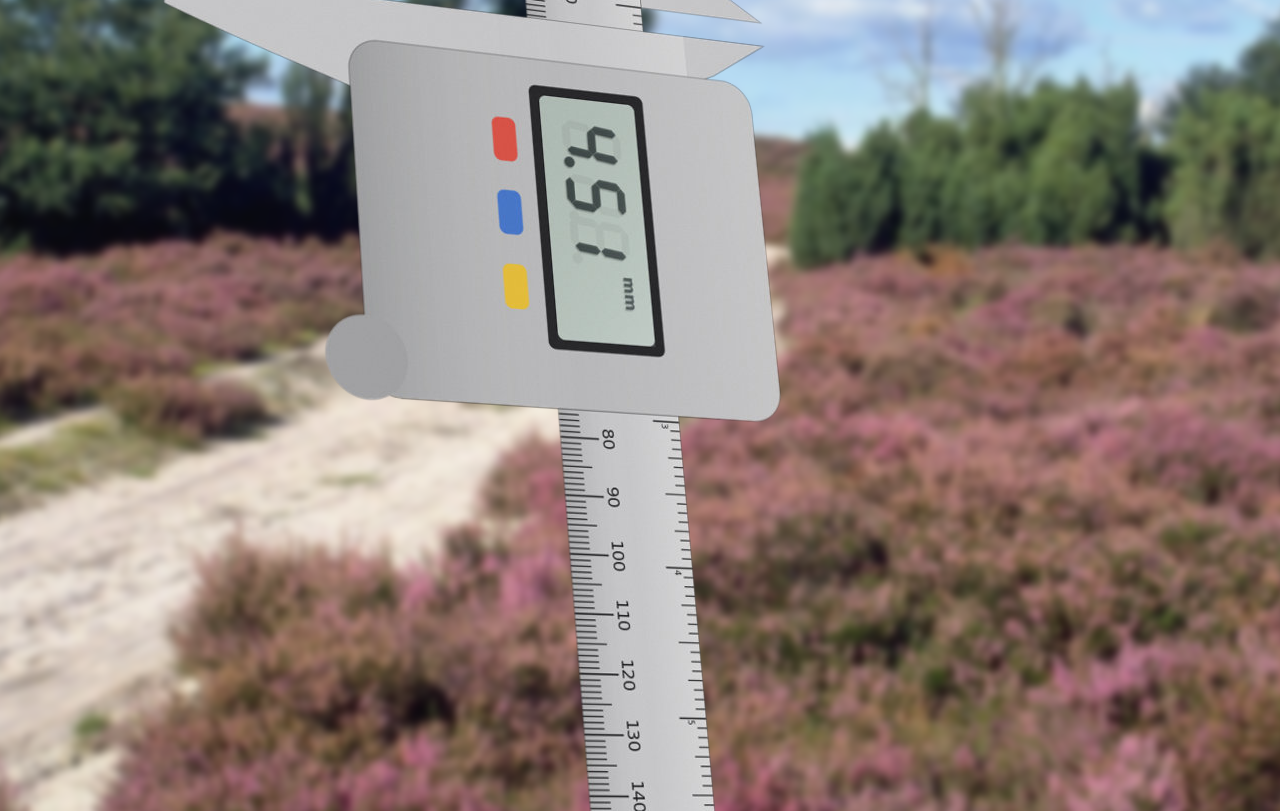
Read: 4.51 mm
